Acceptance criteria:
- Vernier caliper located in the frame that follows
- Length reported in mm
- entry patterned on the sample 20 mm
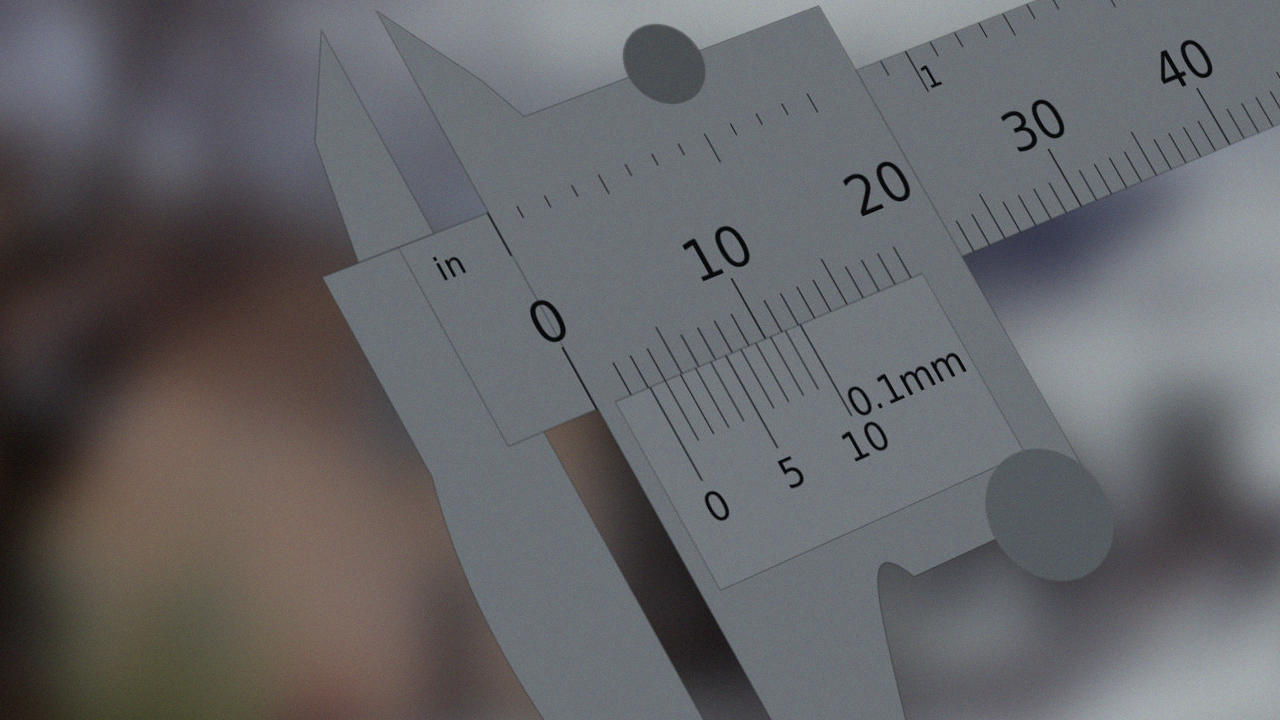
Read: 3.1 mm
